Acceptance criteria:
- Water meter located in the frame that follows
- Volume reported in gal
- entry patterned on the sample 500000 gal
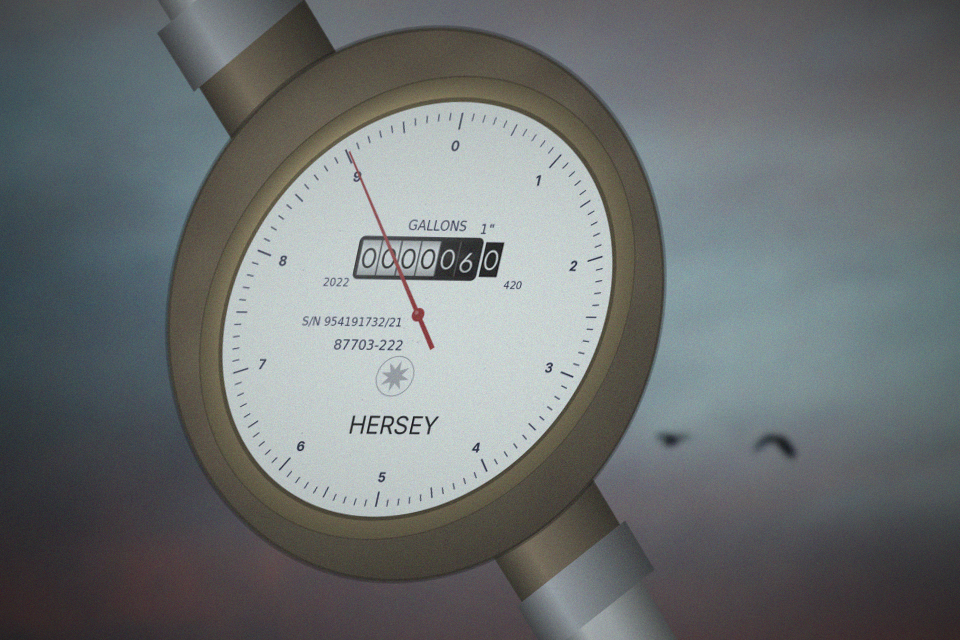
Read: 59.0 gal
